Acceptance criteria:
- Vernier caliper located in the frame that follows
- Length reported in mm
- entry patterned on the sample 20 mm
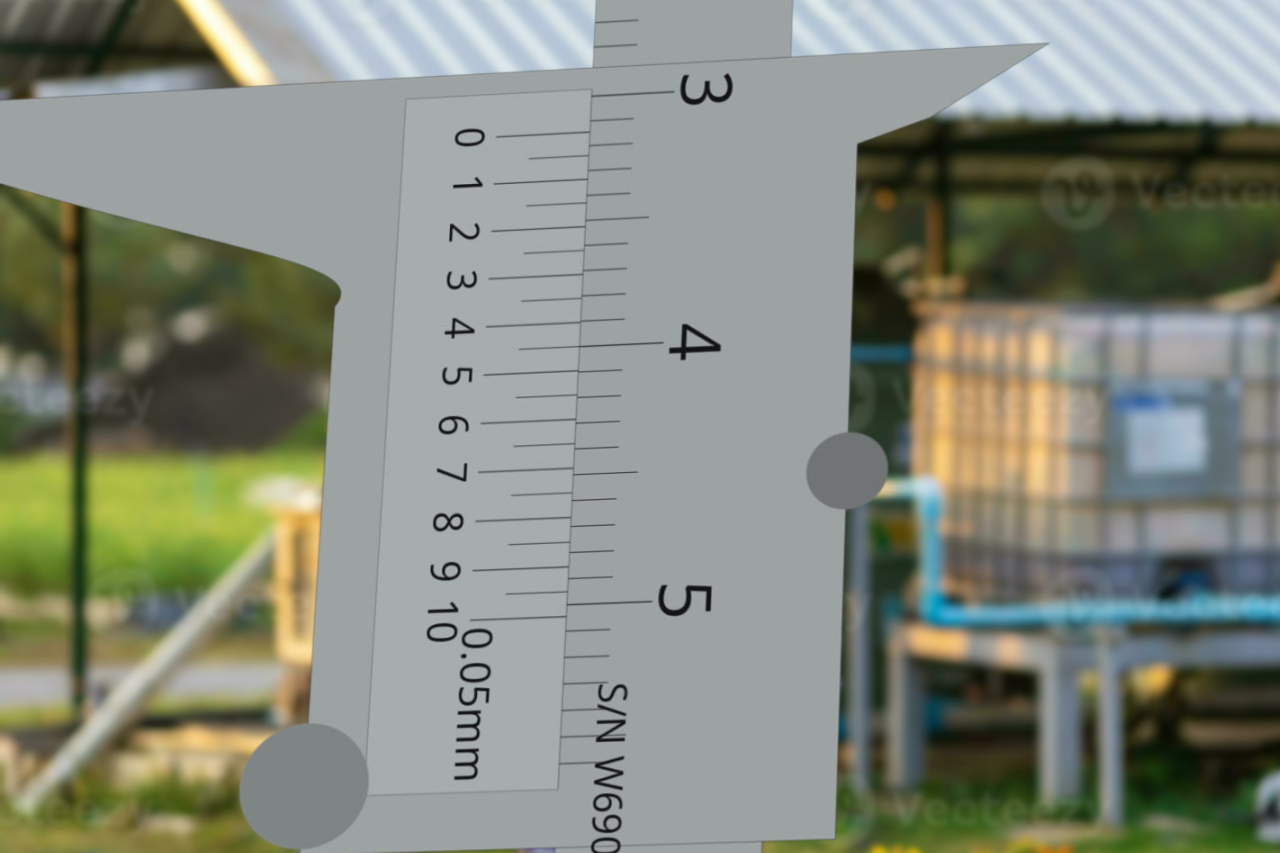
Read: 31.45 mm
